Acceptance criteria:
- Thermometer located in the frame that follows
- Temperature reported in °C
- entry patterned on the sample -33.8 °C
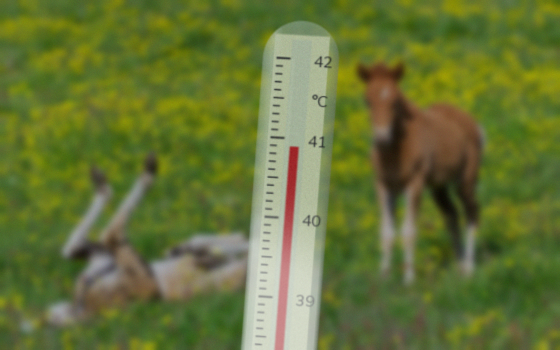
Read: 40.9 °C
